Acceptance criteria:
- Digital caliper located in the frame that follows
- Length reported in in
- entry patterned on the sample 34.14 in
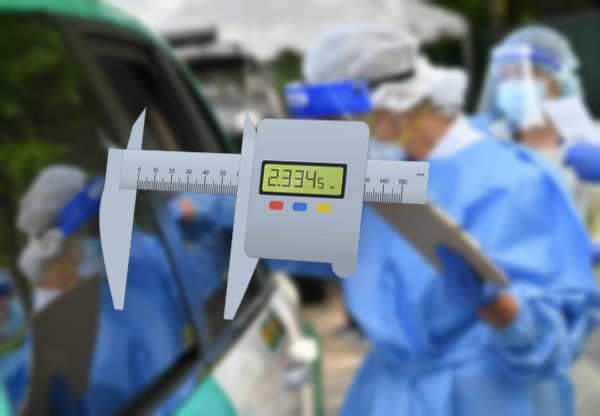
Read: 2.3345 in
